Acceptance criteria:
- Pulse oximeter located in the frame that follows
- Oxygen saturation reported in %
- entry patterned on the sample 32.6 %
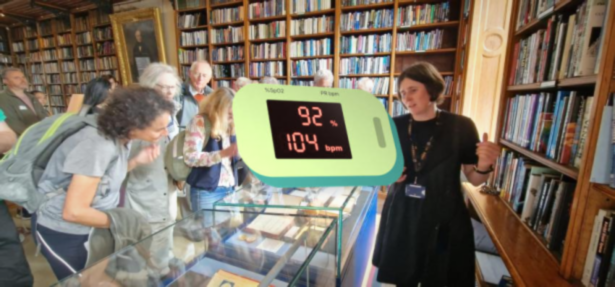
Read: 92 %
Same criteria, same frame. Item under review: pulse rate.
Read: 104 bpm
